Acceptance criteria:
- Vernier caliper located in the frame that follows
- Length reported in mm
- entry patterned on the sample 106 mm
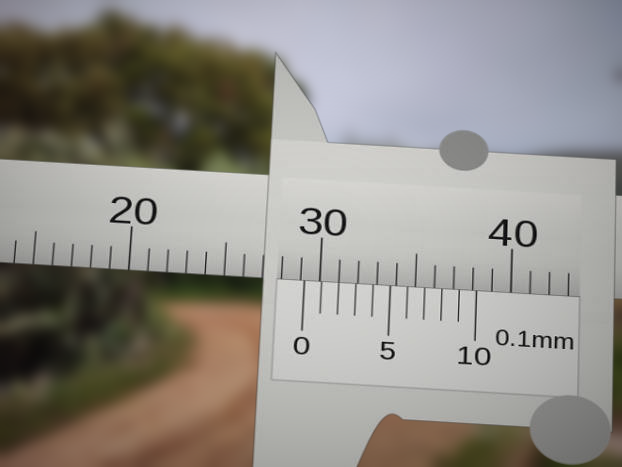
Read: 29.2 mm
